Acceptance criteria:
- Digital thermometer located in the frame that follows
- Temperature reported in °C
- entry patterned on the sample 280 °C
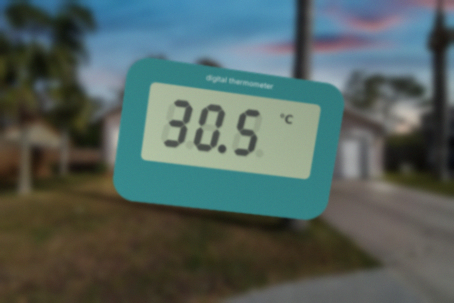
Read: 30.5 °C
